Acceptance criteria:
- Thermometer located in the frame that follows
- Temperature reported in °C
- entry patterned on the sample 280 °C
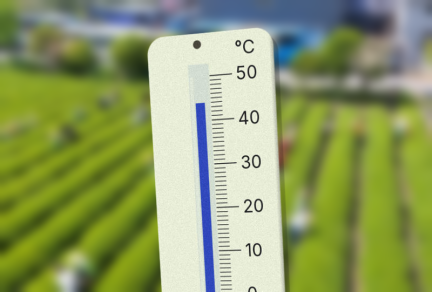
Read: 44 °C
